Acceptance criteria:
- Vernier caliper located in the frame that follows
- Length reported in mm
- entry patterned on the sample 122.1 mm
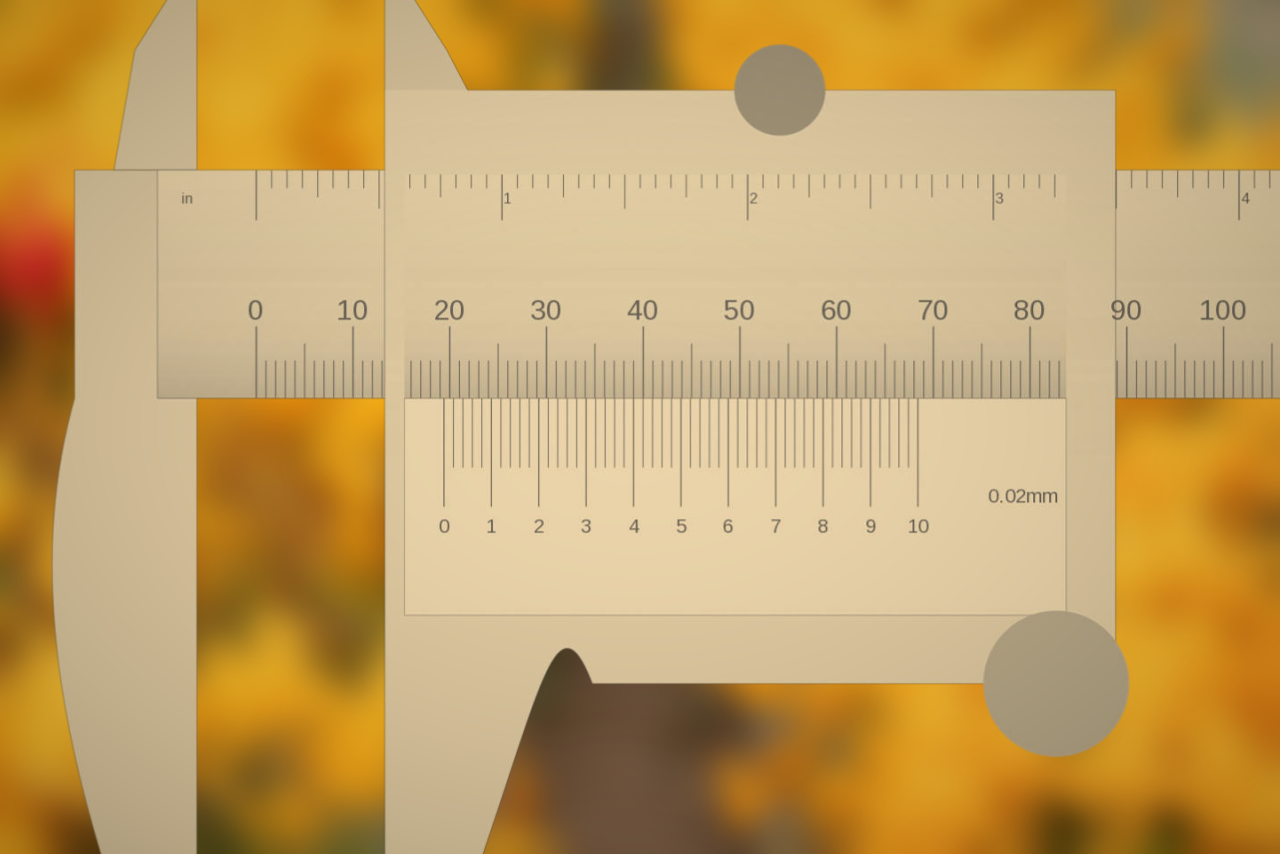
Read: 19.4 mm
